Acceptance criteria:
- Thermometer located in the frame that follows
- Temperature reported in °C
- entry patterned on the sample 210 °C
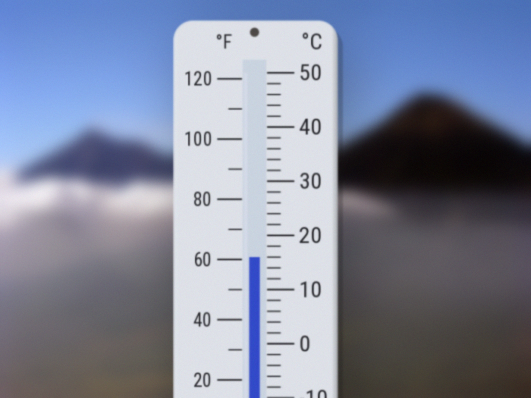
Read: 16 °C
